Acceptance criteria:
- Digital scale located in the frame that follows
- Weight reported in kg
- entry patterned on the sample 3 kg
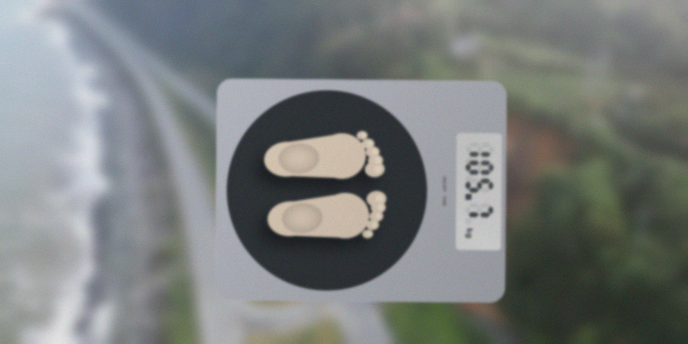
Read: 105.7 kg
